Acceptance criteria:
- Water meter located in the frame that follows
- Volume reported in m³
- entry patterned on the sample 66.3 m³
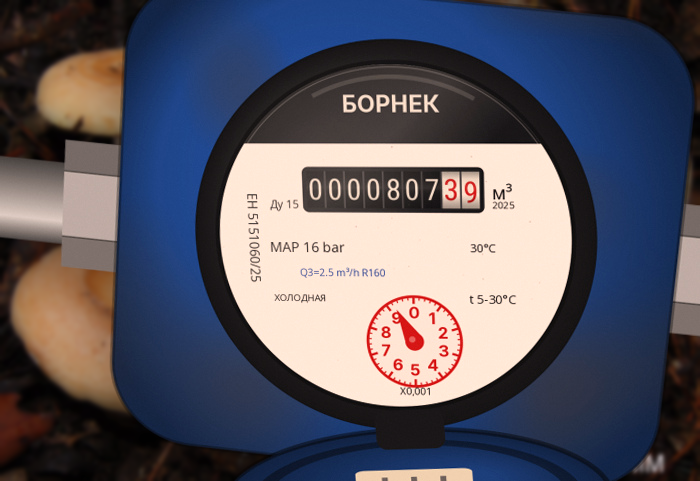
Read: 807.389 m³
